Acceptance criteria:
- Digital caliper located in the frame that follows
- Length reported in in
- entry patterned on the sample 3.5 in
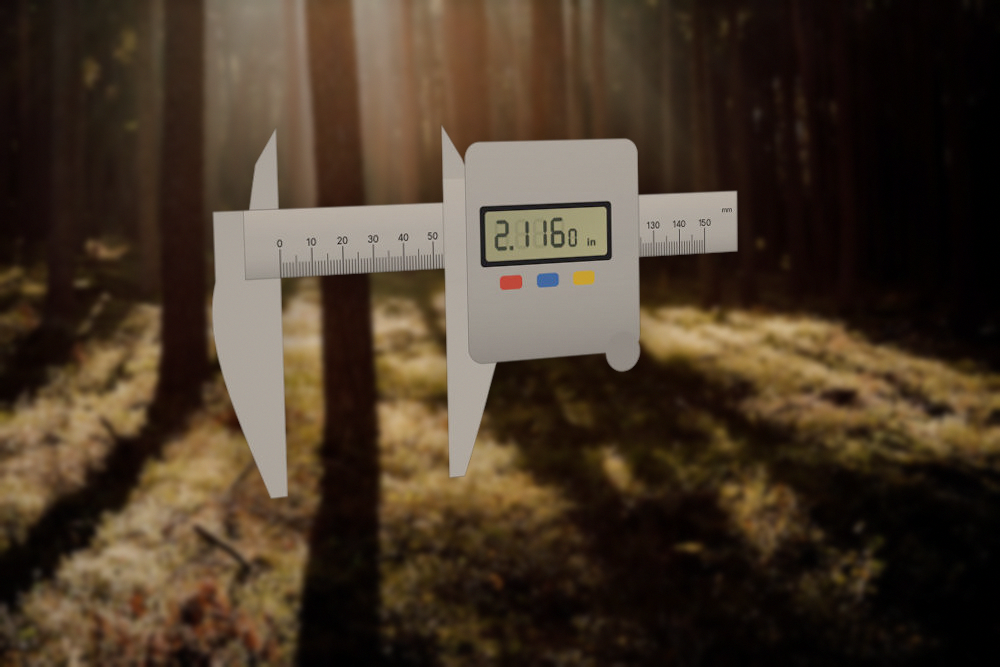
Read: 2.1160 in
